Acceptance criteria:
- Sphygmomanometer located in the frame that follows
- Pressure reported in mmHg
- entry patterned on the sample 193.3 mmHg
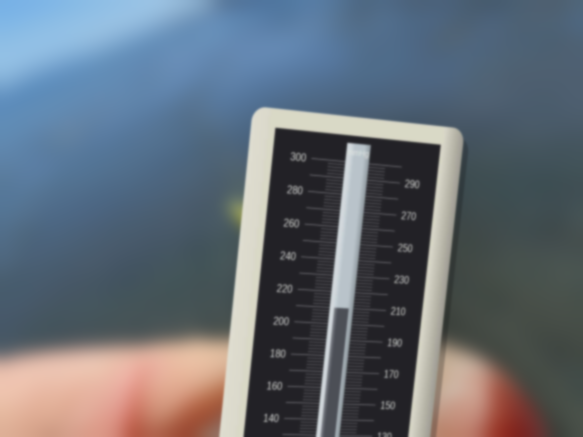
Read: 210 mmHg
